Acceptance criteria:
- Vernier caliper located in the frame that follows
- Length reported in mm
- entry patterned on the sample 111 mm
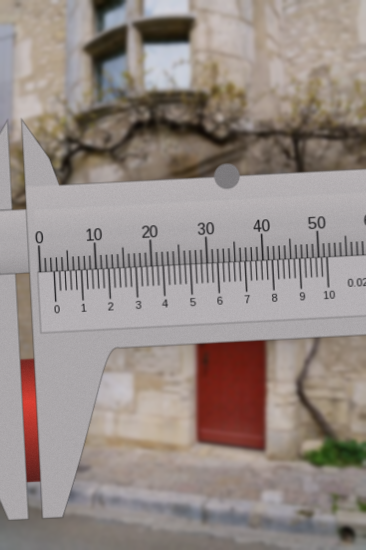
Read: 2.5 mm
